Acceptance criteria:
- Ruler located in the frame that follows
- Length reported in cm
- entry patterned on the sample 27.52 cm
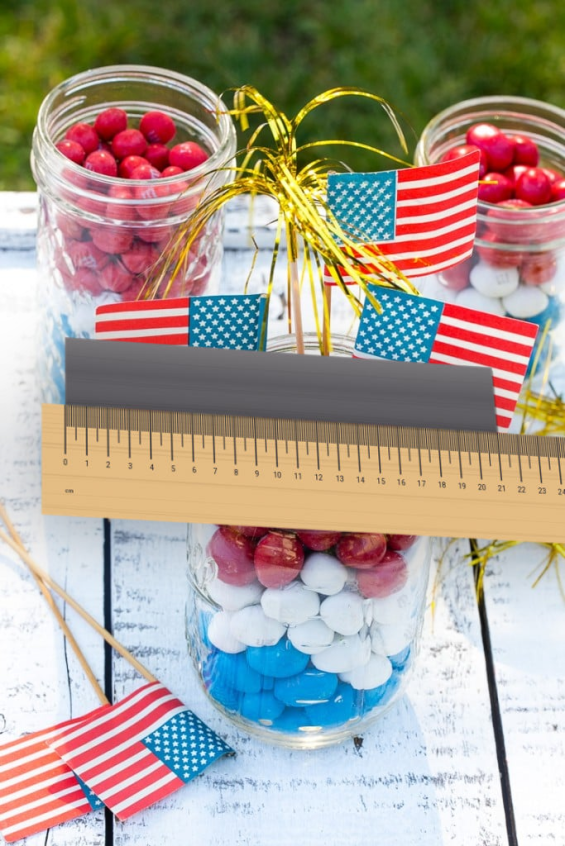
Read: 21 cm
